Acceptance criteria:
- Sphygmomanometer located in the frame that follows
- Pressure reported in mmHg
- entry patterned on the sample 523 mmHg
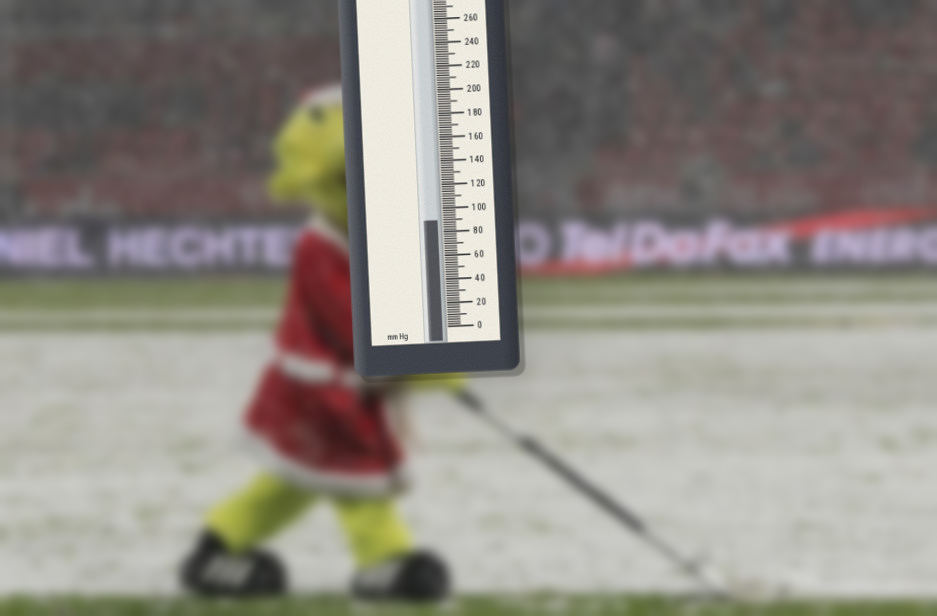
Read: 90 mmHg
